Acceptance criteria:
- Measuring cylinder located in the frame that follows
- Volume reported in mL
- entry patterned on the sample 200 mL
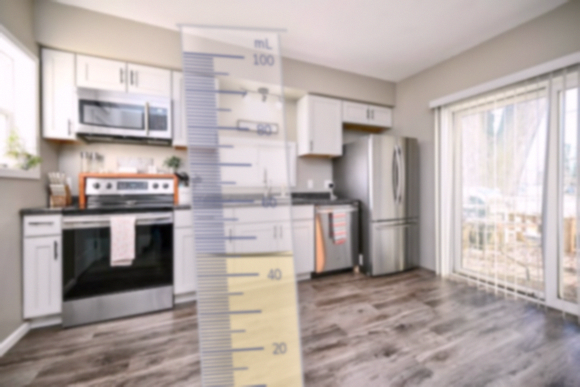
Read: 45 mL
